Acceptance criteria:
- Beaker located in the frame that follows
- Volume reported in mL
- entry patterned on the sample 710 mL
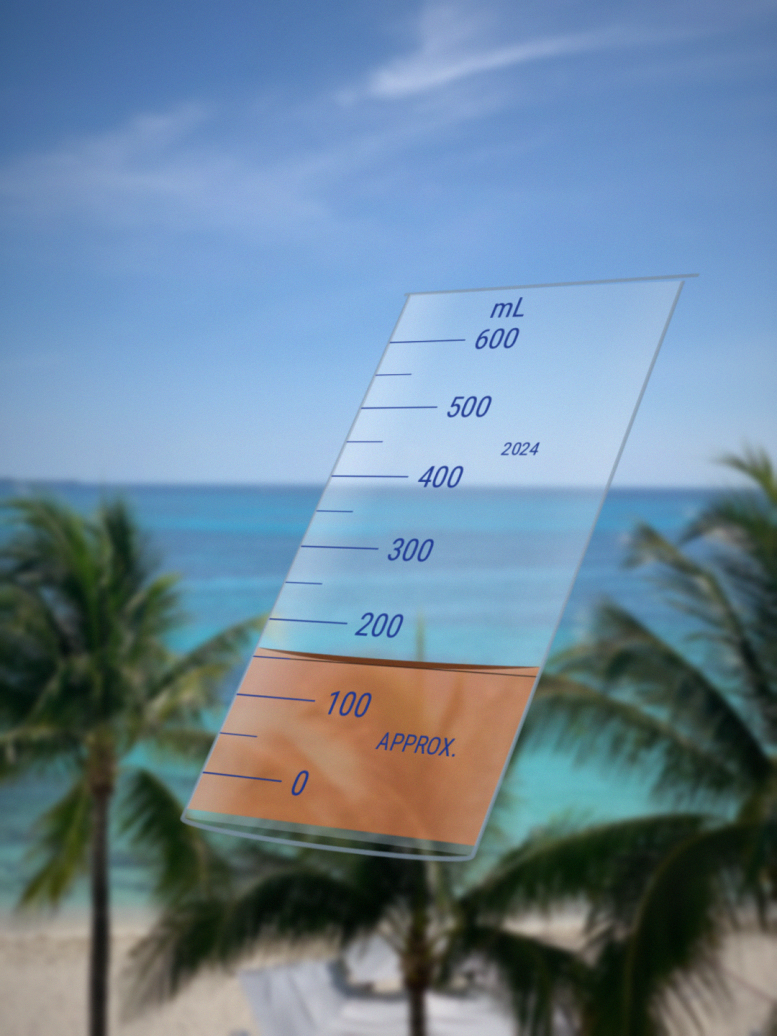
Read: 150 mL
